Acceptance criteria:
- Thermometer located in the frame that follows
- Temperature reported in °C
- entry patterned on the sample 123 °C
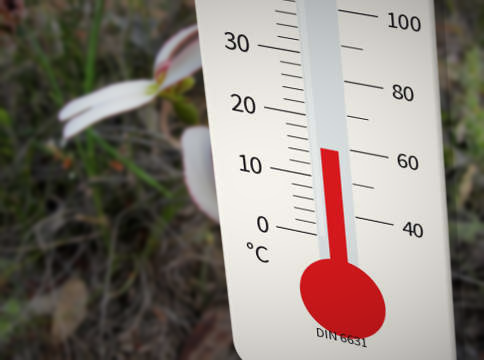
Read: 15 °C
